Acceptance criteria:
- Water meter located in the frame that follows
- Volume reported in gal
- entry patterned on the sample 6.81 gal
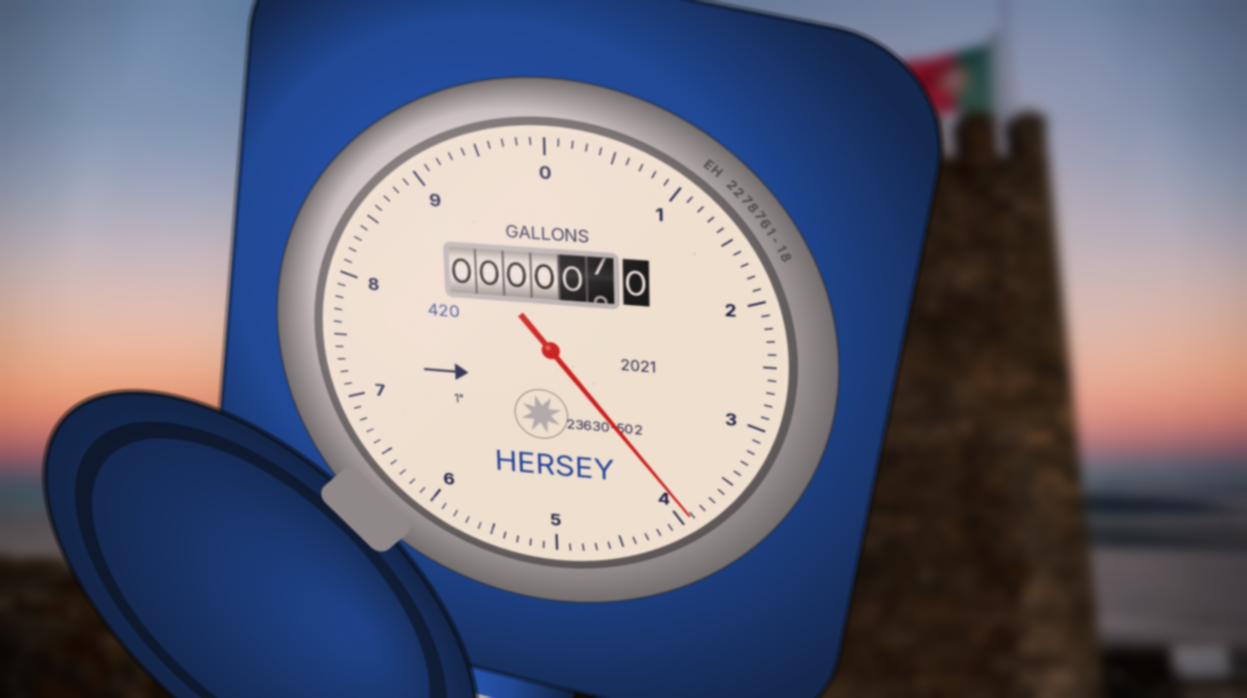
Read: 73.9 gal
